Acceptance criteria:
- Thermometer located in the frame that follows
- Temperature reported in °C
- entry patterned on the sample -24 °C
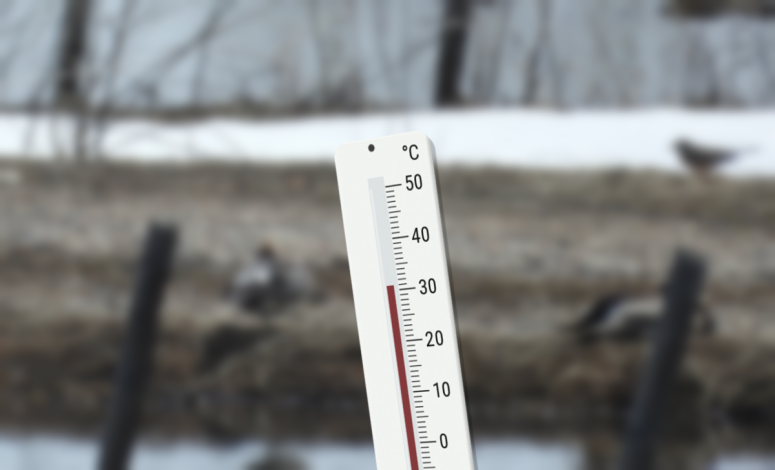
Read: 31 °C
